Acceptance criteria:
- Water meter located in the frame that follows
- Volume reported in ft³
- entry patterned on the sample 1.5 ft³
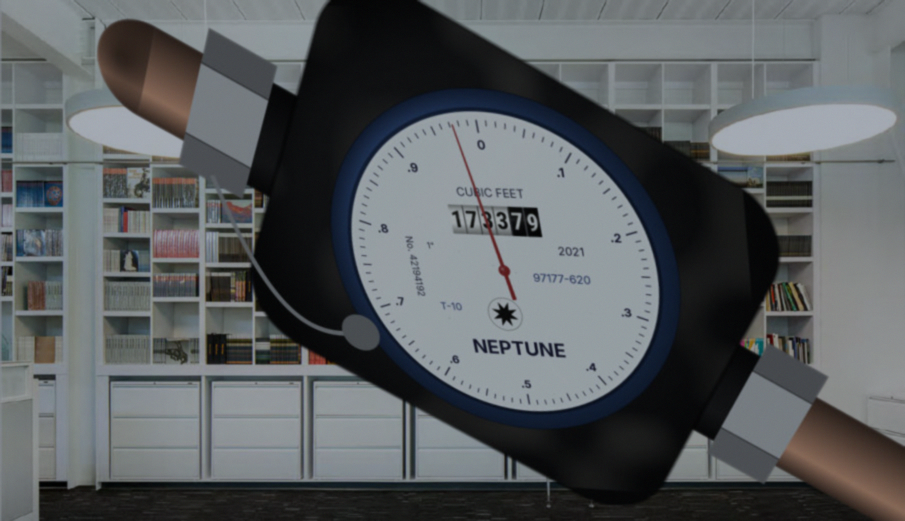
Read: 173378.97 ft³
